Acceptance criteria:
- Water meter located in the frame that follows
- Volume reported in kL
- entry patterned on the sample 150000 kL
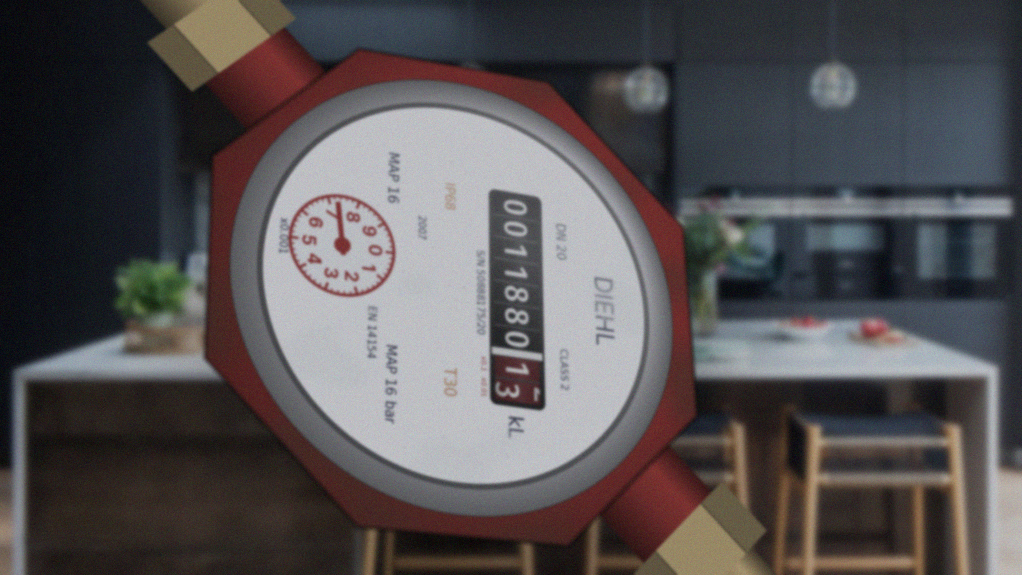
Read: 11880.127 kL
